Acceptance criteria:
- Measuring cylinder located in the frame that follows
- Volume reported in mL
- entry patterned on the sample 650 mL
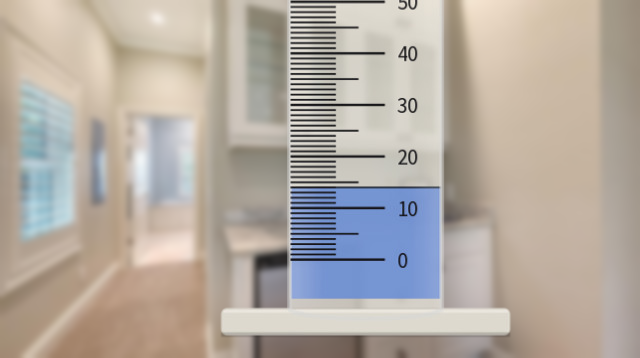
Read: 14 mL
